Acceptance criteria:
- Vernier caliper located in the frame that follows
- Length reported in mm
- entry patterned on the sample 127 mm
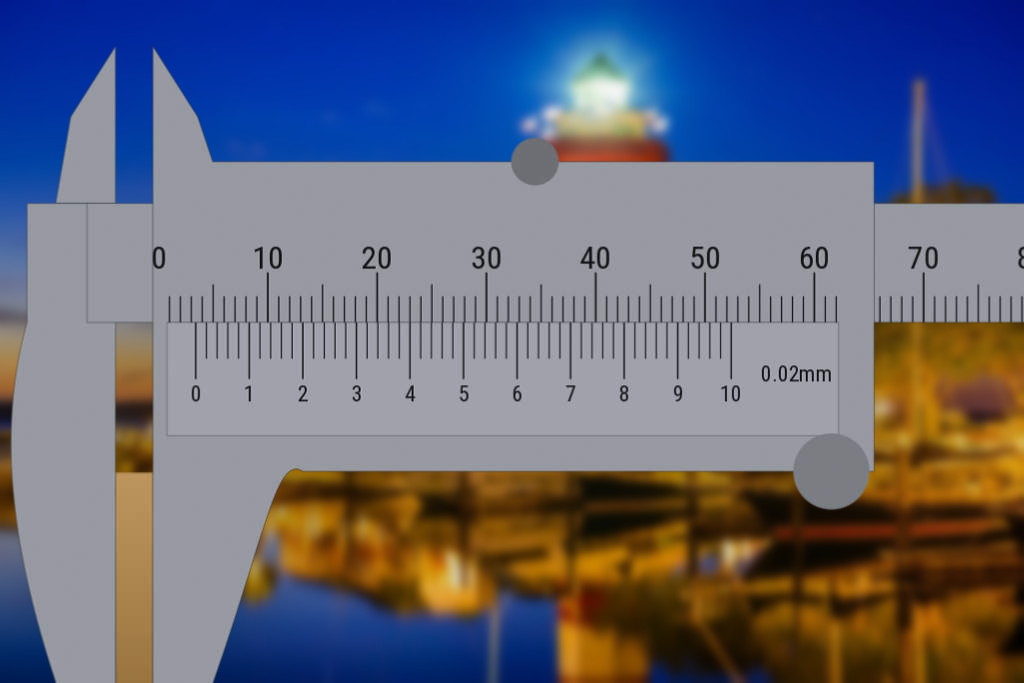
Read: 3.4 mm
